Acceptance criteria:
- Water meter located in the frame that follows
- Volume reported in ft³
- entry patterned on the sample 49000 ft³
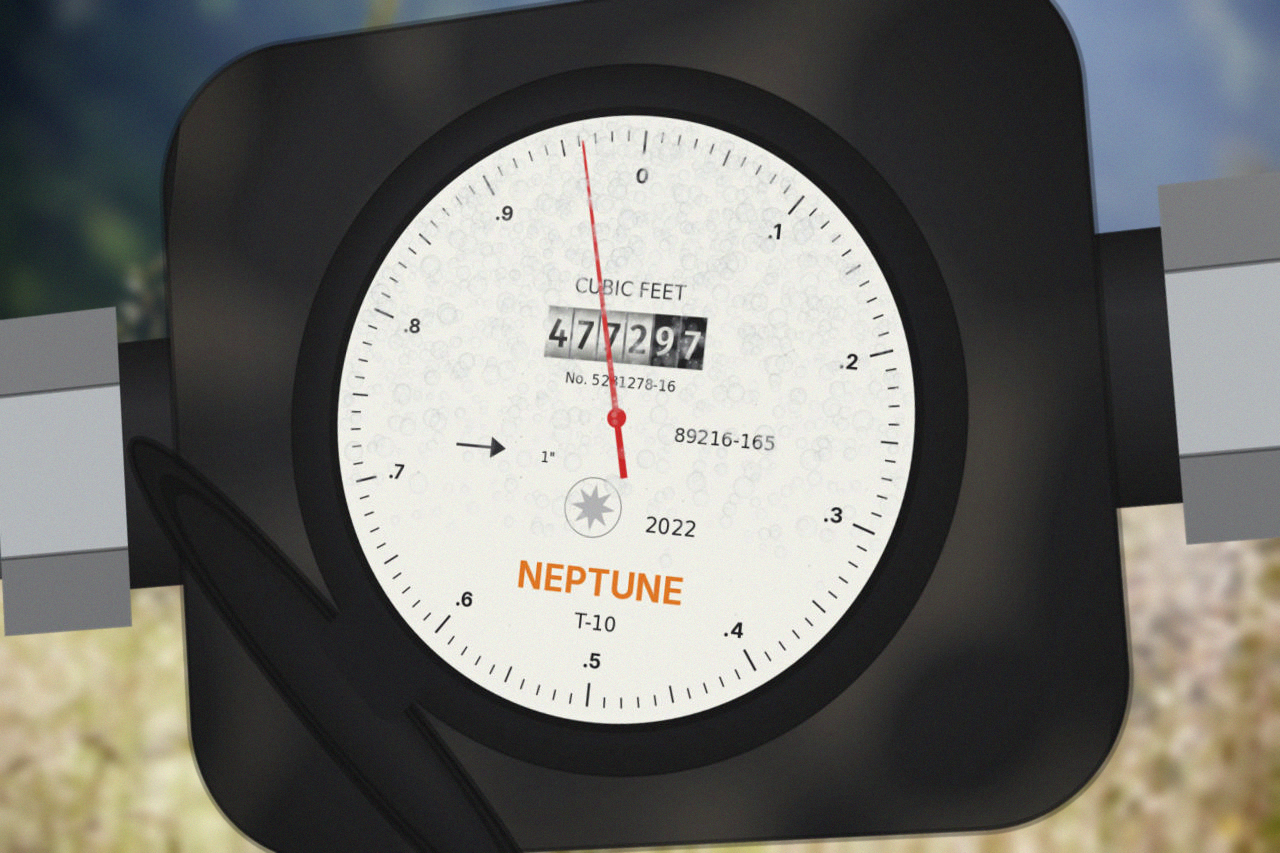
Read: 477296.96 ft³
